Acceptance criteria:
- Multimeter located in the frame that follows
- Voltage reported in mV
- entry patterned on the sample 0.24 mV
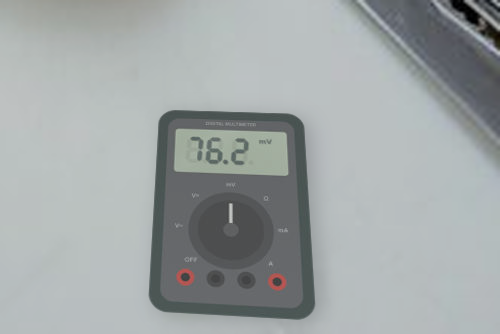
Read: 76.2 mV
